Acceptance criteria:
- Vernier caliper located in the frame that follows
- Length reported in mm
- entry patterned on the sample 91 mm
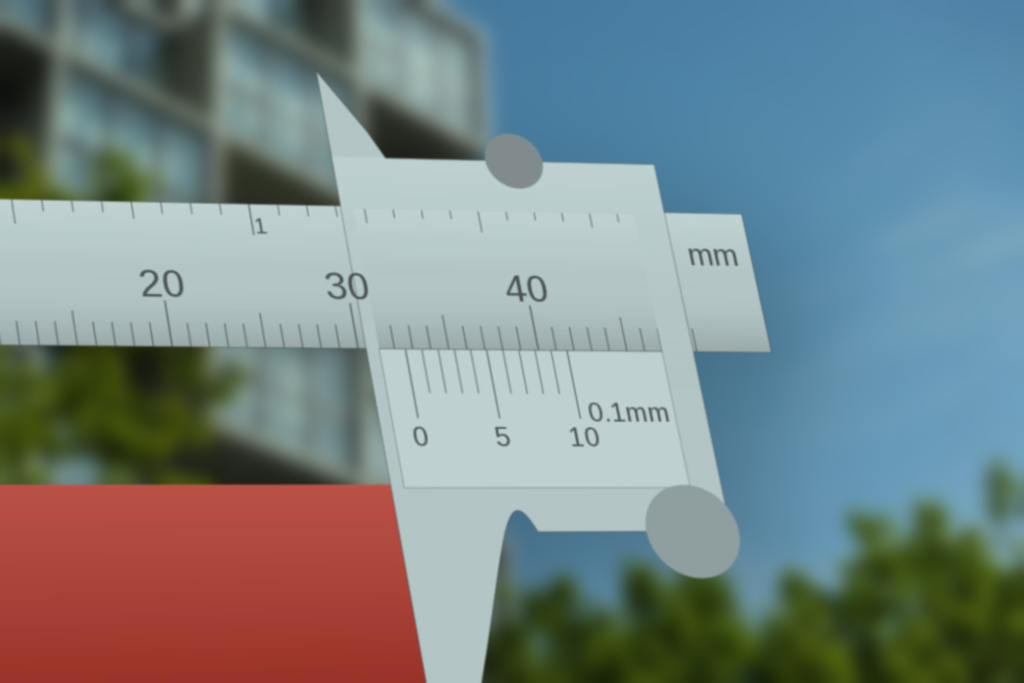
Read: 32.6 mm
